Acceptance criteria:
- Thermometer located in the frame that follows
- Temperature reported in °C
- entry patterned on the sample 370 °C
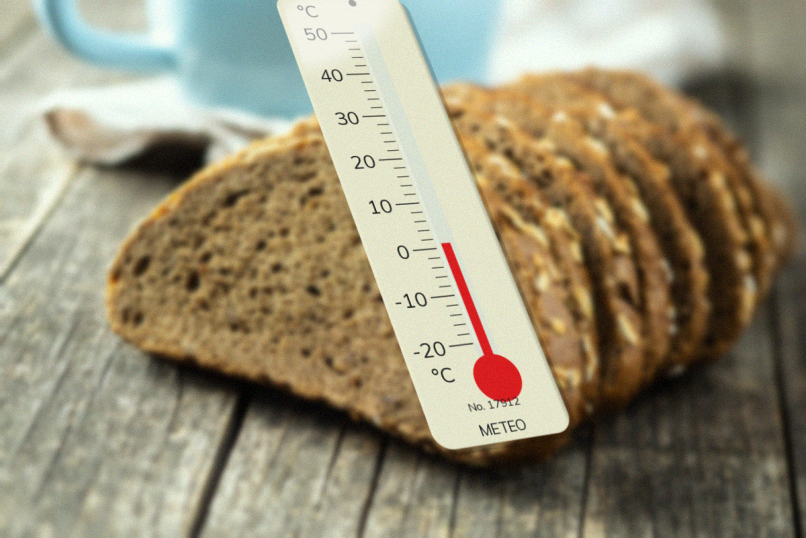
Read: 1 °C
